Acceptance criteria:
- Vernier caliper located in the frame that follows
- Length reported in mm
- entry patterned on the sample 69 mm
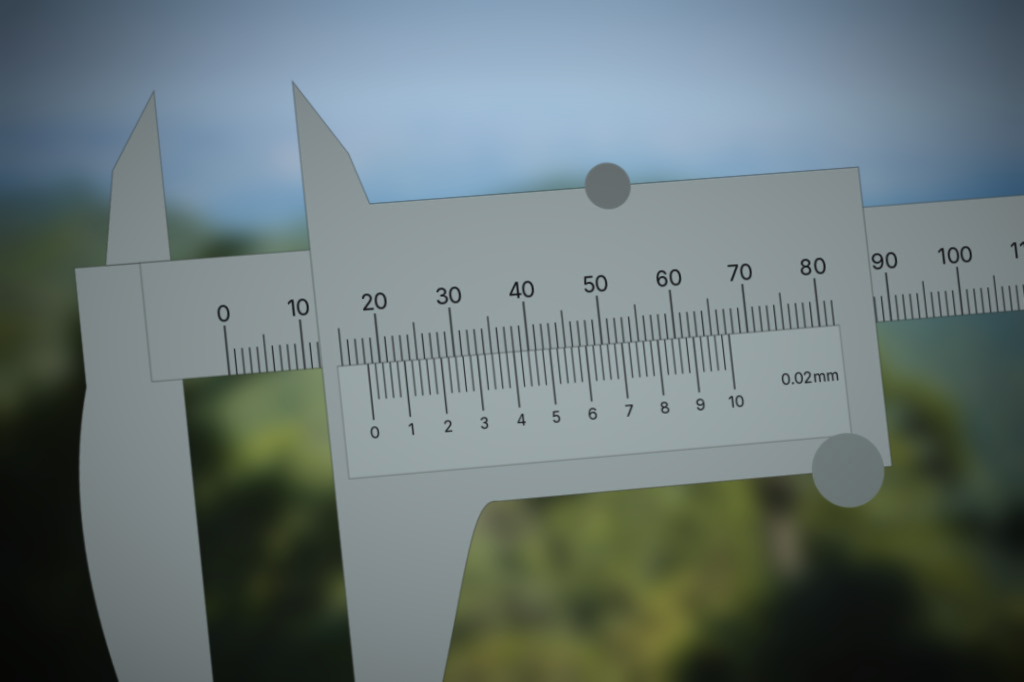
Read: 18.4 mm
